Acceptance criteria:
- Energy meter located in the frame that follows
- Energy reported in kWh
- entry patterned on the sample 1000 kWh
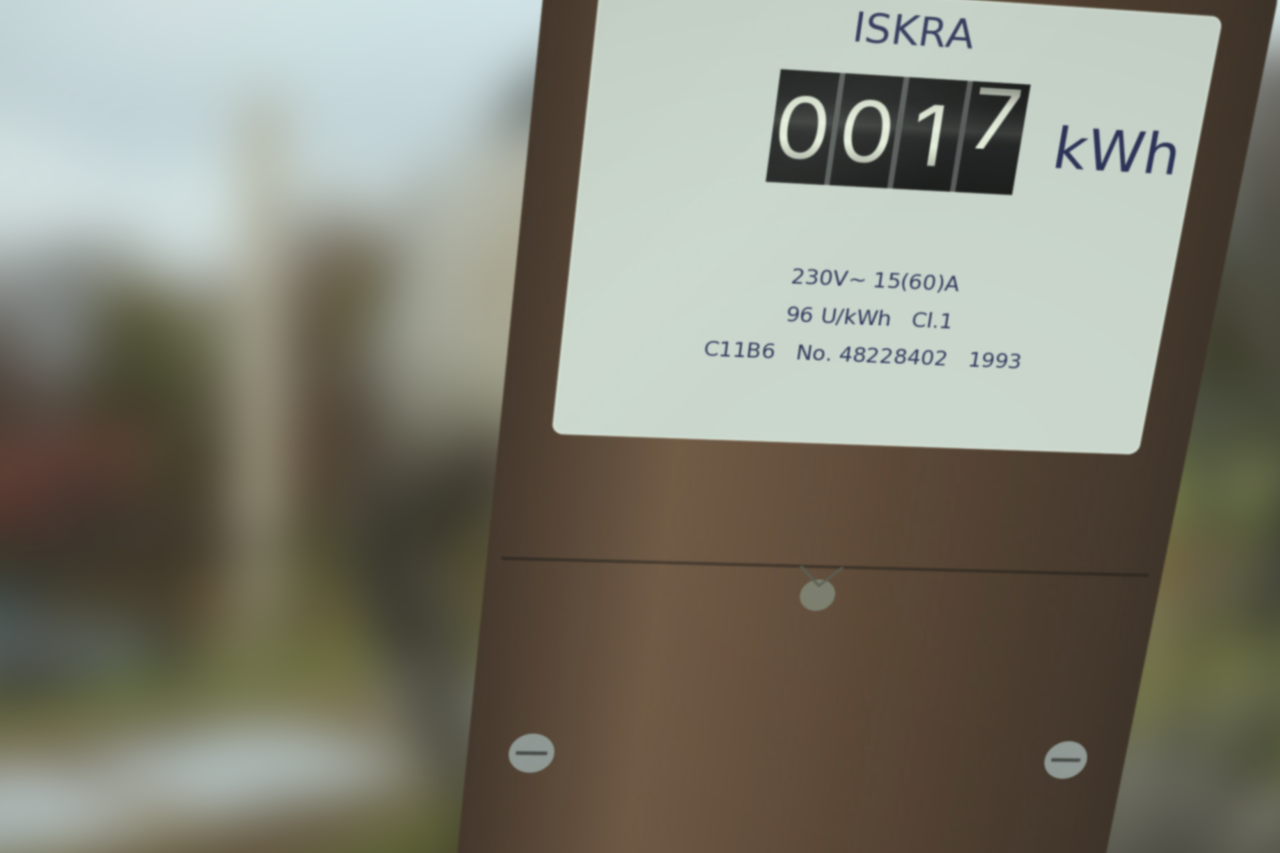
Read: 17 kWh
